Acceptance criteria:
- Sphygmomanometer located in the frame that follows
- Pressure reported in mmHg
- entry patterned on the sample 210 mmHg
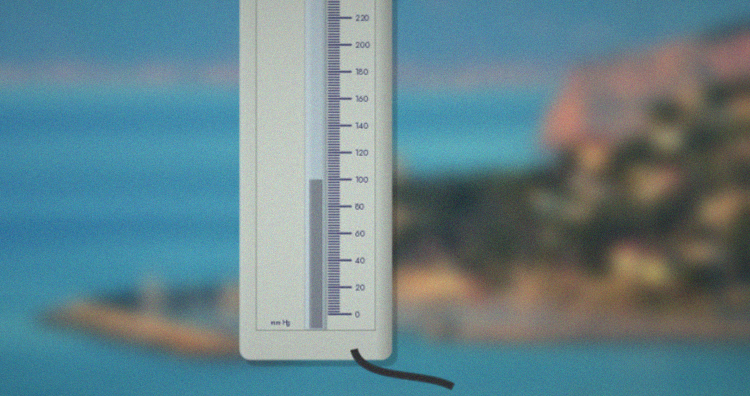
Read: 100 mmHg
